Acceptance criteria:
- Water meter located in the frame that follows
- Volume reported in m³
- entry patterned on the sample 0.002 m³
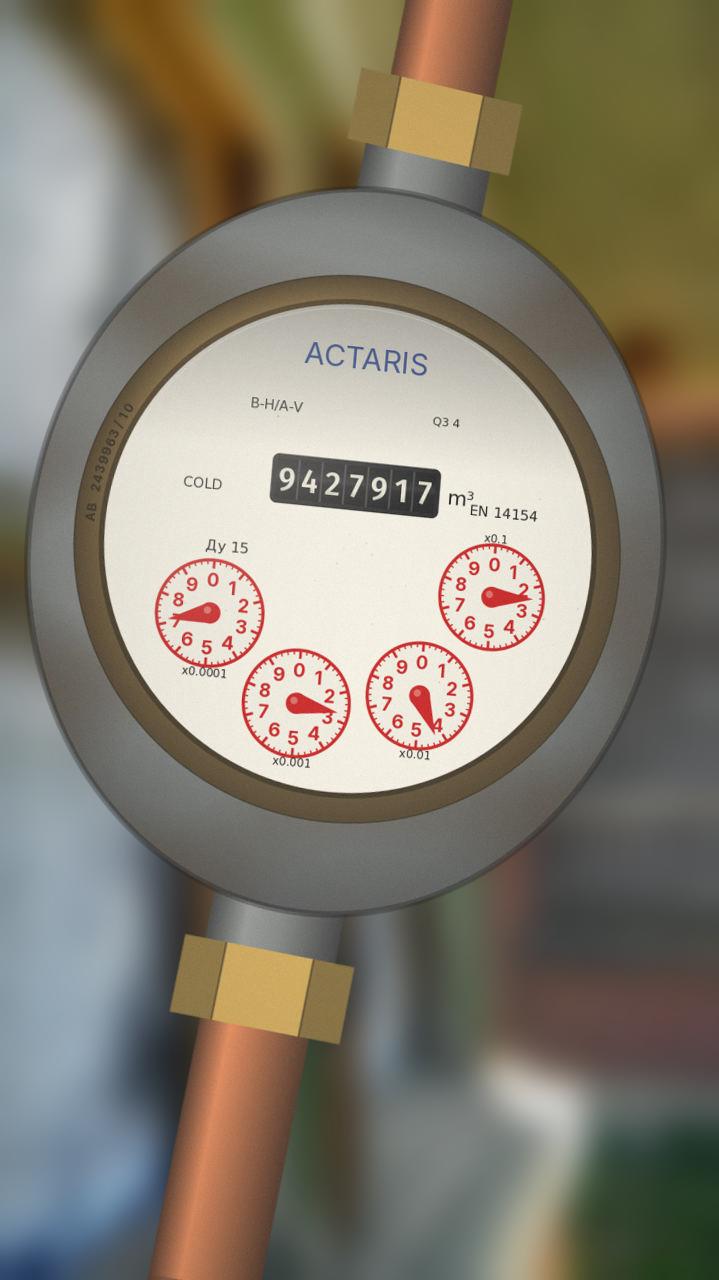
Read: 9427917.2427 m³
